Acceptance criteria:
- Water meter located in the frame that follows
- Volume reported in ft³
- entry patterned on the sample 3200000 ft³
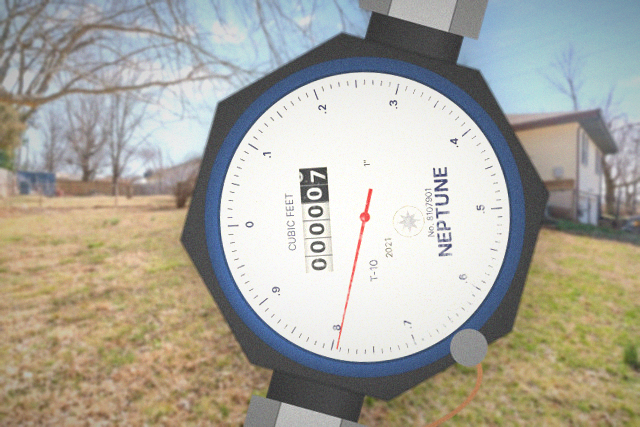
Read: 6.79 ft³
